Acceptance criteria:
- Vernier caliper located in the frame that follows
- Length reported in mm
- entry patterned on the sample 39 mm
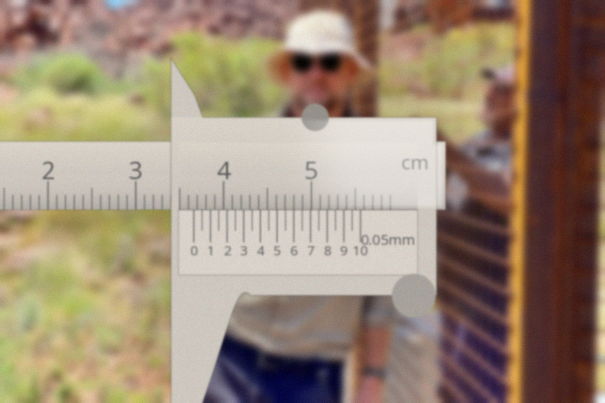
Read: 36.6 mm
